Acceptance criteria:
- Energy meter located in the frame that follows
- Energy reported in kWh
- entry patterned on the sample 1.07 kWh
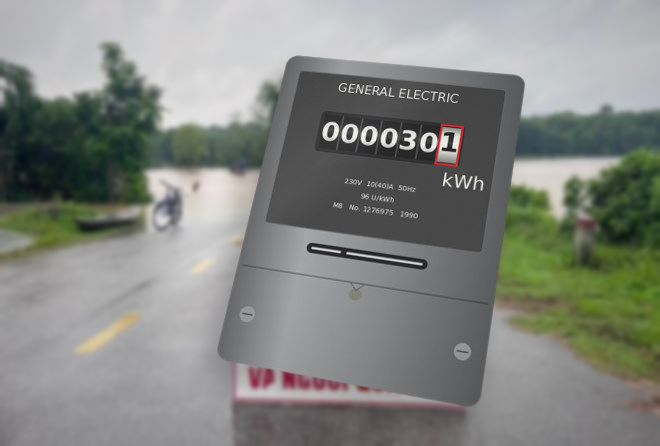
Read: 30.1 kWh
